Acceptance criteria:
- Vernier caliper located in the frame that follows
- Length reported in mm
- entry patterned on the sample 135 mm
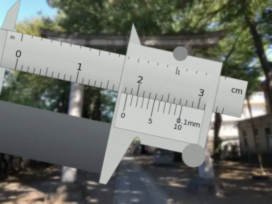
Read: 18.4 mm
